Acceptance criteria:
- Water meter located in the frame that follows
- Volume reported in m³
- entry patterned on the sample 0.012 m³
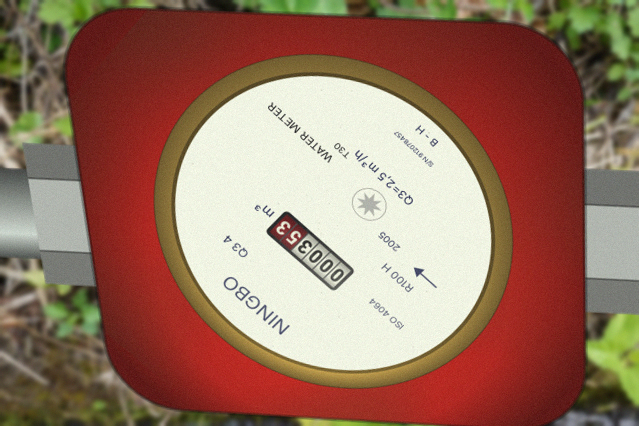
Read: 3.53 m³
